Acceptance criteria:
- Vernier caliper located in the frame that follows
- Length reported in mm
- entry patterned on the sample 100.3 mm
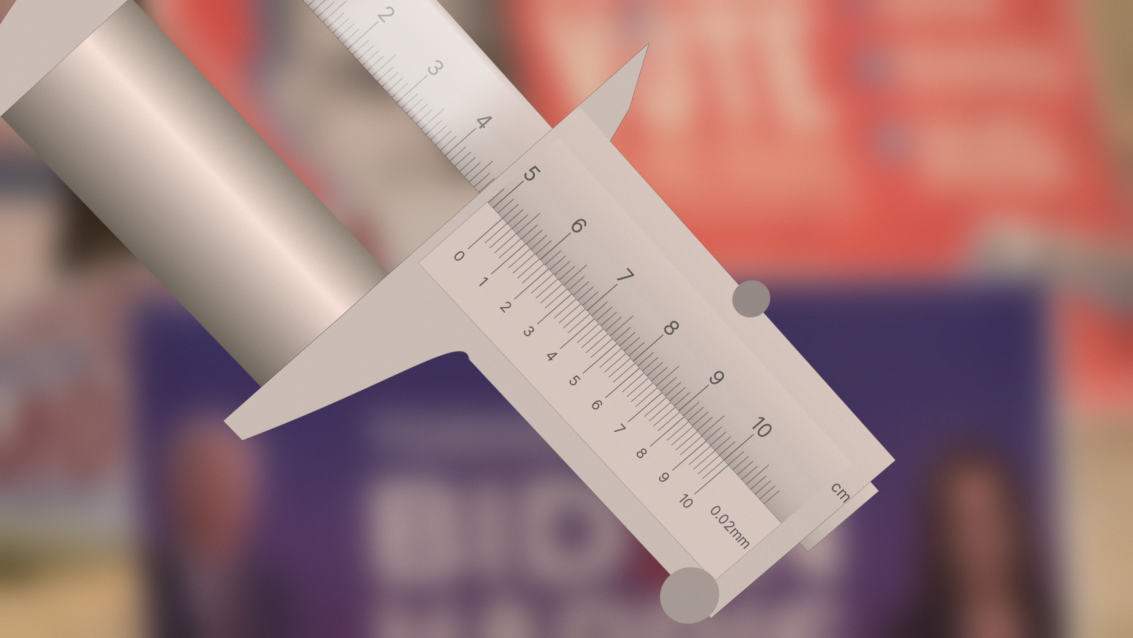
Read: 52.0 mm
